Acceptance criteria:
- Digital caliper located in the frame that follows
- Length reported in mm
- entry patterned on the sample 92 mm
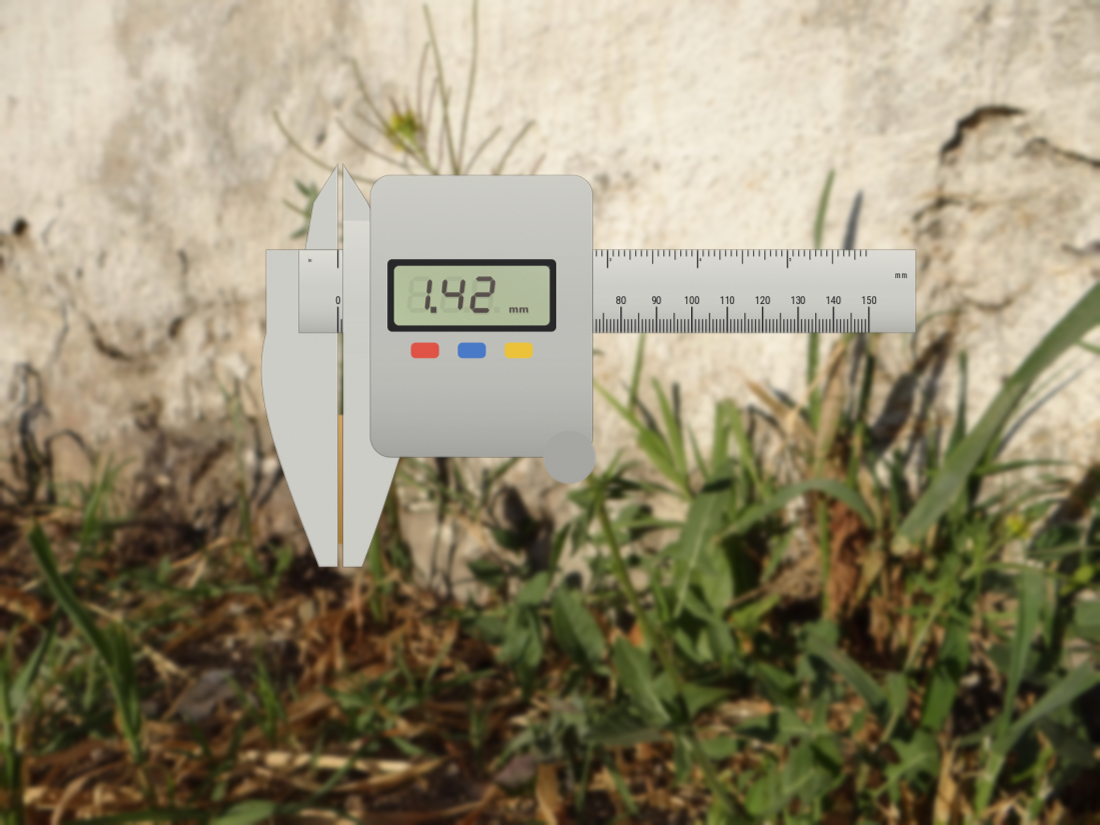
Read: 1.42 mm
